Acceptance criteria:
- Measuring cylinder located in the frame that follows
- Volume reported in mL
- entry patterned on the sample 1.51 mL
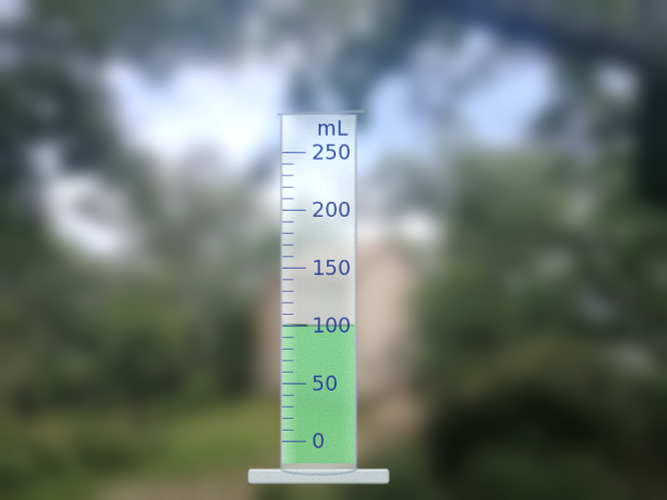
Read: 100 mL
